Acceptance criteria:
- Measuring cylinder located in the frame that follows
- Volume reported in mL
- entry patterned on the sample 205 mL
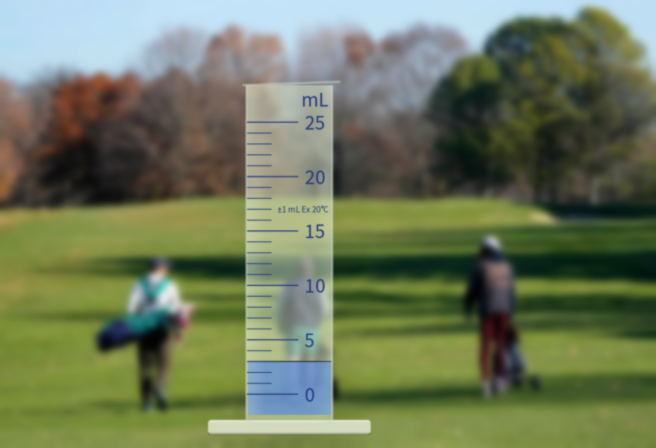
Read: 3 mL
